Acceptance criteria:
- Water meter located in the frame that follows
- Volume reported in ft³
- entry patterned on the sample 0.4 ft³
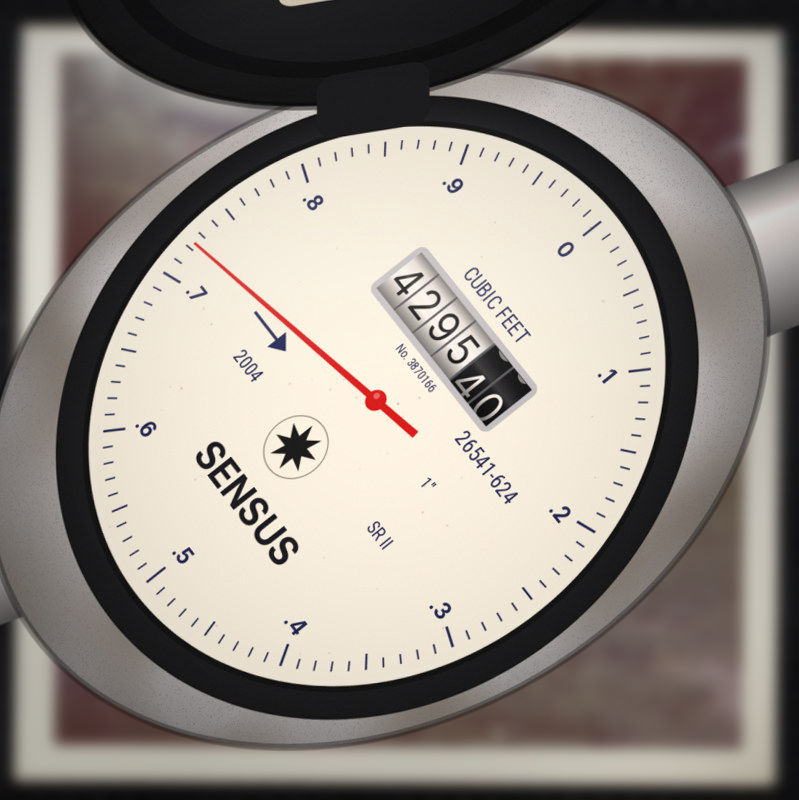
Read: 429539.72 ft³
